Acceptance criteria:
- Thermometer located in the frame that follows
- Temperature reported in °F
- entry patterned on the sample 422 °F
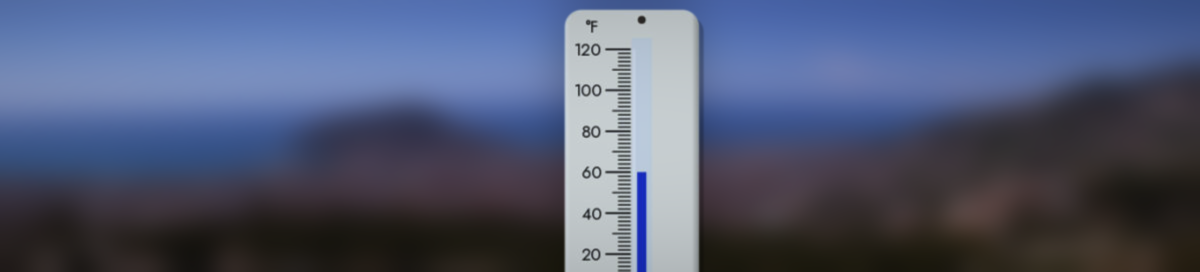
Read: 60 °F
